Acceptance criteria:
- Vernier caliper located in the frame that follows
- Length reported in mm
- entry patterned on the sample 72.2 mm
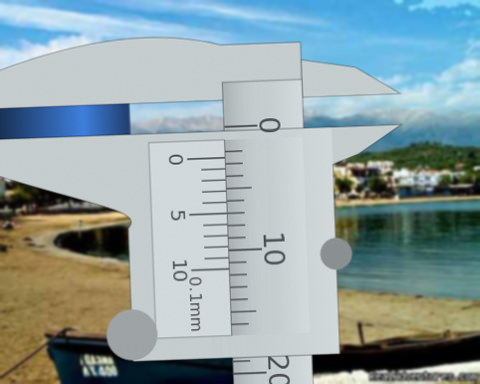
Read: 2.5 mm
